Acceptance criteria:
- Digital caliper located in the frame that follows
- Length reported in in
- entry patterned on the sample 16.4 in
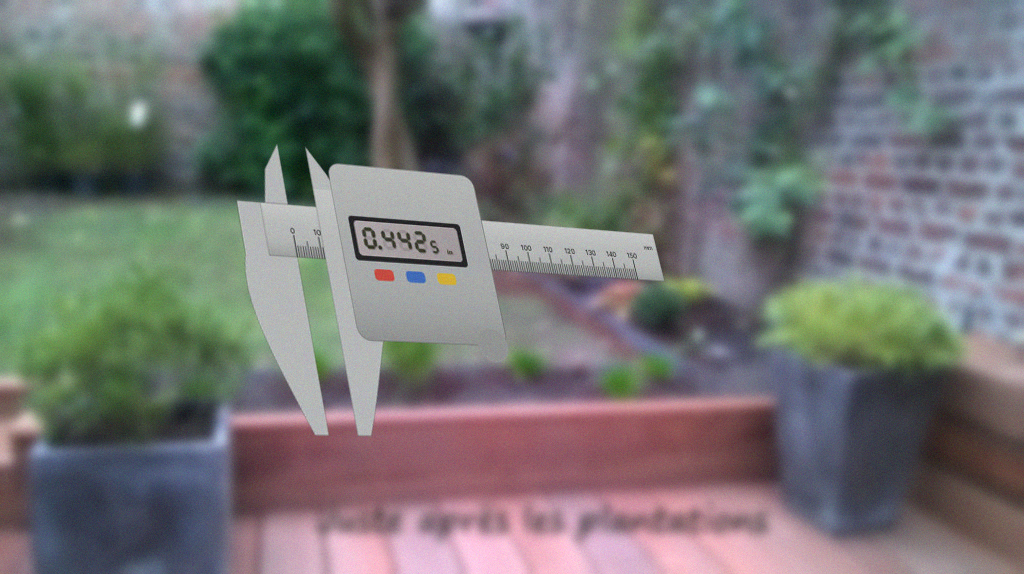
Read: 0.4425 in
